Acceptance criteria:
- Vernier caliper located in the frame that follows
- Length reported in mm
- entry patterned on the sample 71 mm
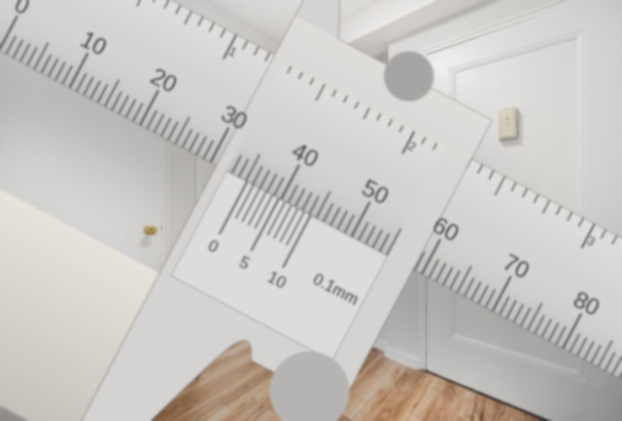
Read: 35.2 mm
